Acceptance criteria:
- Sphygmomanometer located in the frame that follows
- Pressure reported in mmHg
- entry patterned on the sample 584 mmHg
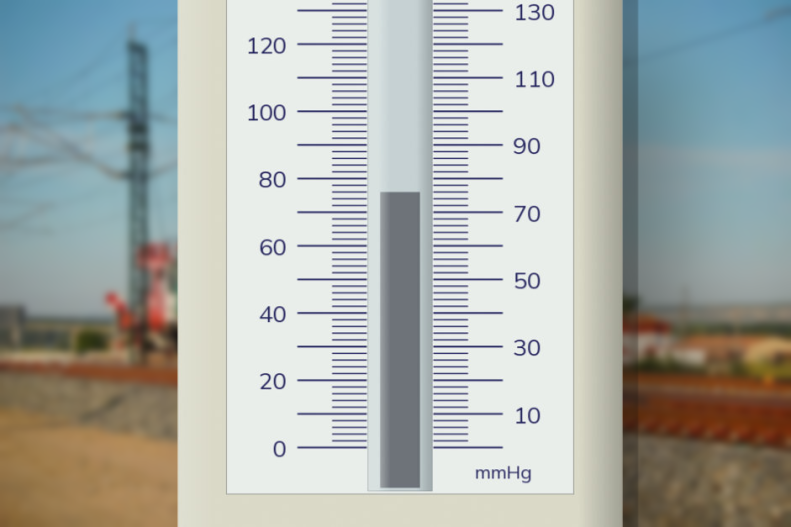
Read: 76 mmHg
